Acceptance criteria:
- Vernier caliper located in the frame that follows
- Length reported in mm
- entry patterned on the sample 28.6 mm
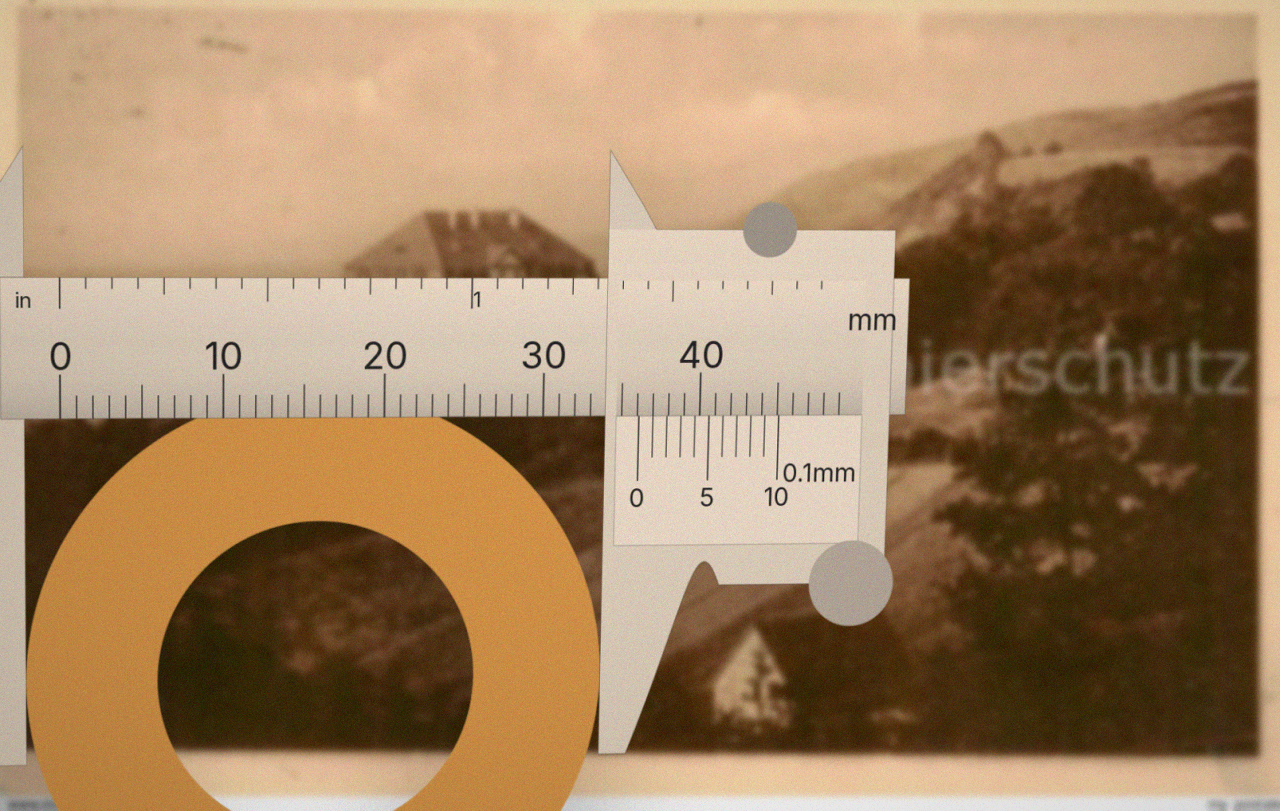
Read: 36.1 mm
